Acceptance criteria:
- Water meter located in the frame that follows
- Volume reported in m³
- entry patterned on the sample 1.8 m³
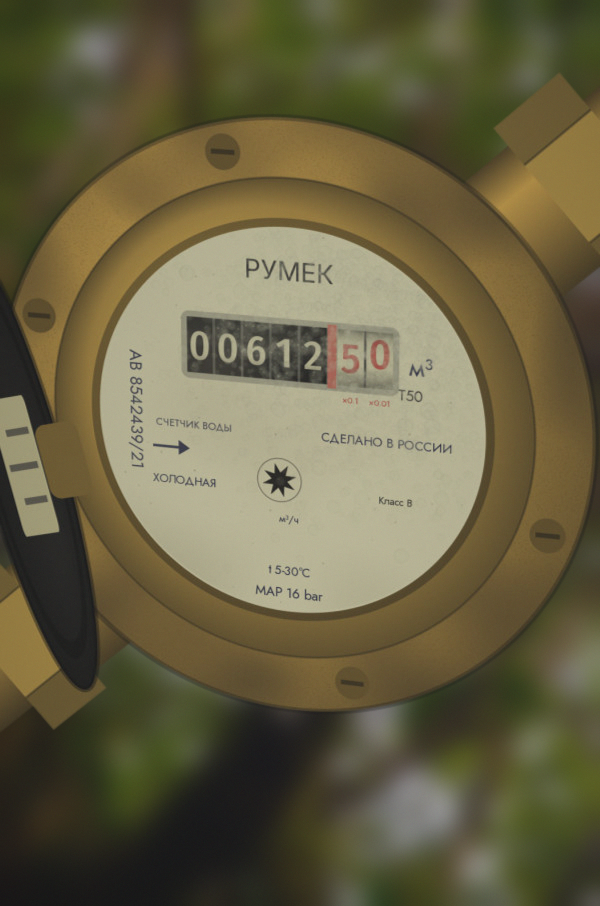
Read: 612.50 m³
